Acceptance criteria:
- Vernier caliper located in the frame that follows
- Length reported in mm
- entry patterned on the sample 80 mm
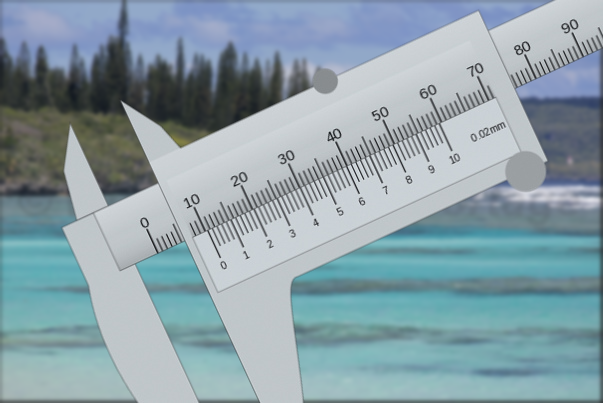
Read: 10.5 mm
